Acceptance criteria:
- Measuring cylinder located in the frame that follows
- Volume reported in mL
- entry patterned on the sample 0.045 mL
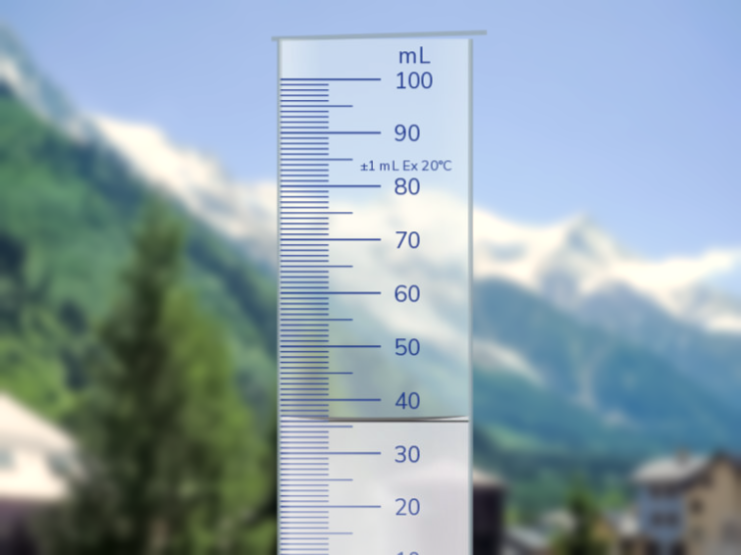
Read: 36 mL
